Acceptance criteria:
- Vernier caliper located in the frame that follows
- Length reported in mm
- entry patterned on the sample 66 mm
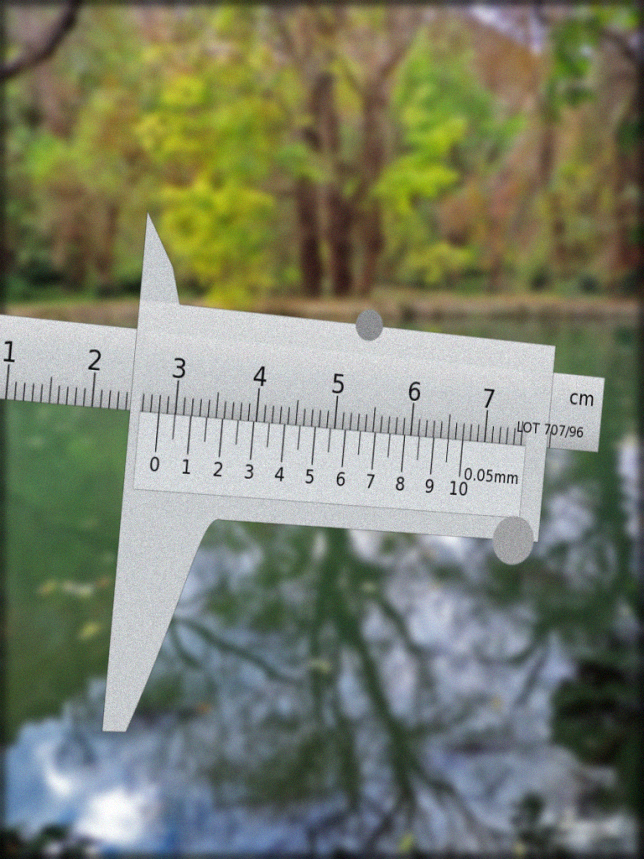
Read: 28.0 mm
